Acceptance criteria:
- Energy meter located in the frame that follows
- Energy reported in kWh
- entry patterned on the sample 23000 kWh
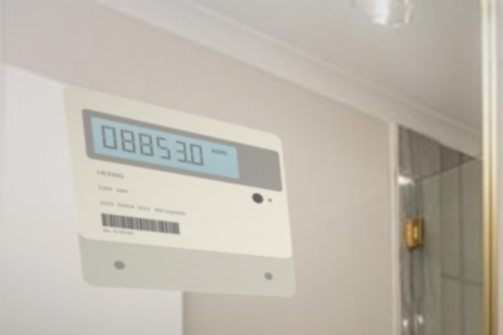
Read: 8853.0 kWh
